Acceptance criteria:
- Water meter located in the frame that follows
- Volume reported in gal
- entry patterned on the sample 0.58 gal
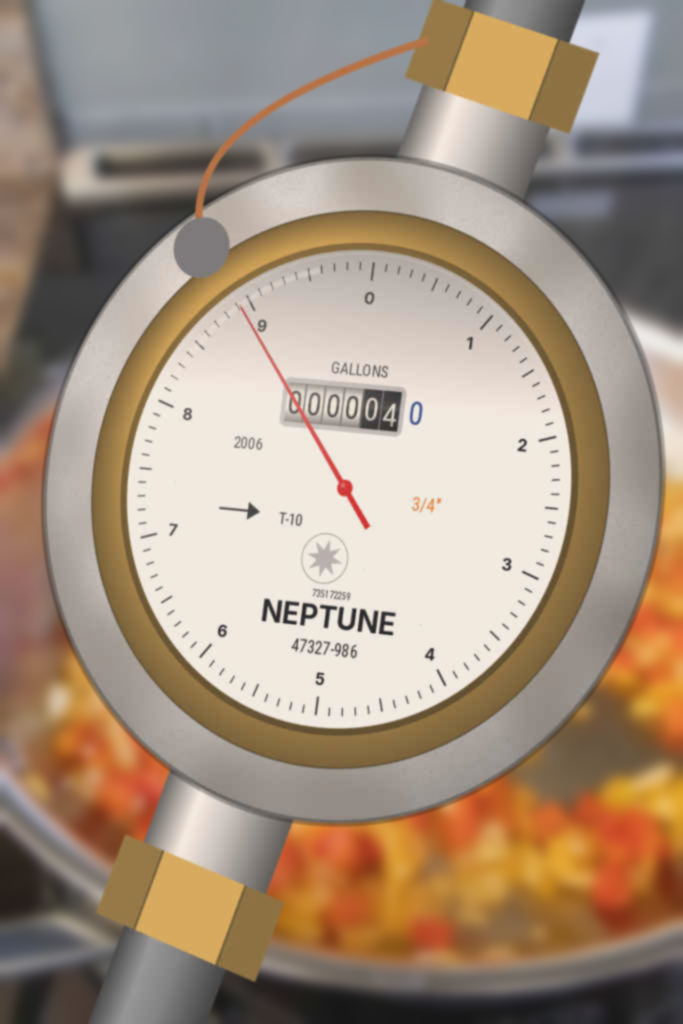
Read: 38.9 gal
